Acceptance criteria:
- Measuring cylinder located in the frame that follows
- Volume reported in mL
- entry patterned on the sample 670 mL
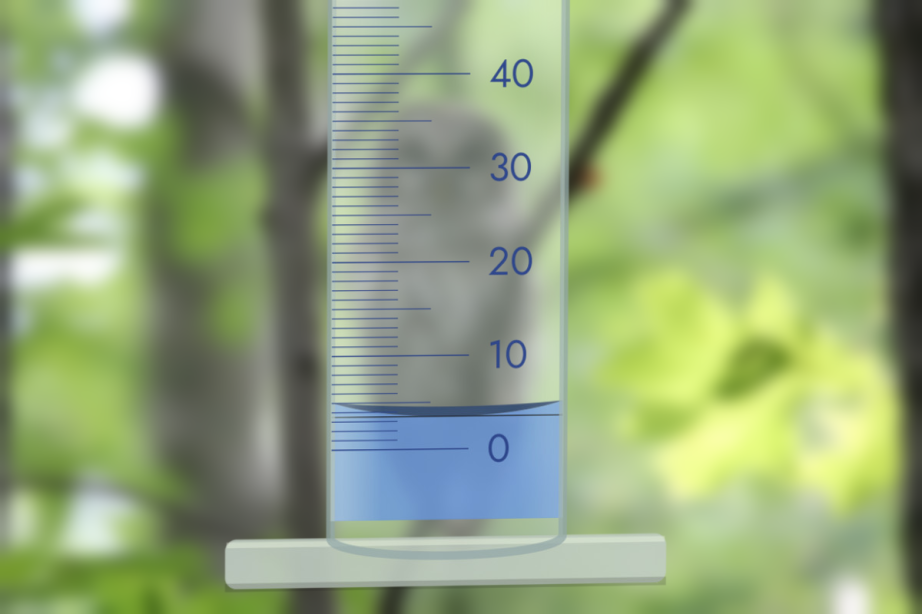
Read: 3.5 mL
